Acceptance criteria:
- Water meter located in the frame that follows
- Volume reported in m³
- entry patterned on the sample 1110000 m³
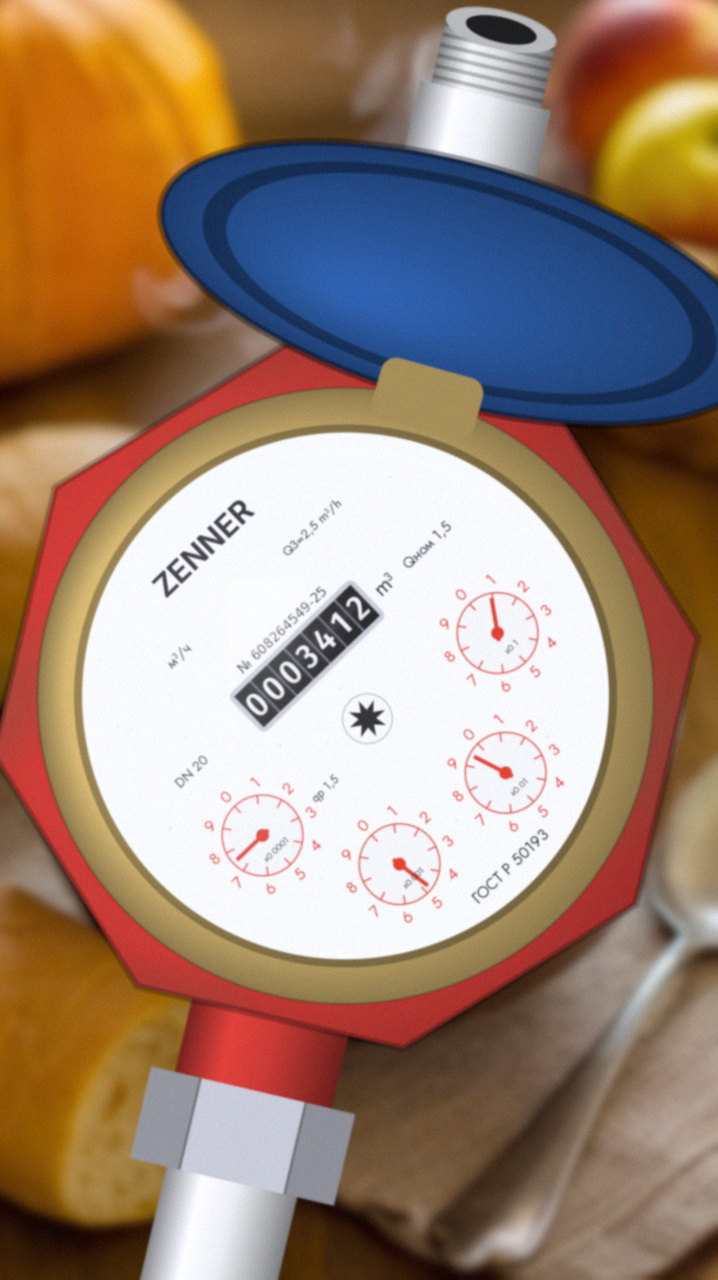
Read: 3412.0947 m³
